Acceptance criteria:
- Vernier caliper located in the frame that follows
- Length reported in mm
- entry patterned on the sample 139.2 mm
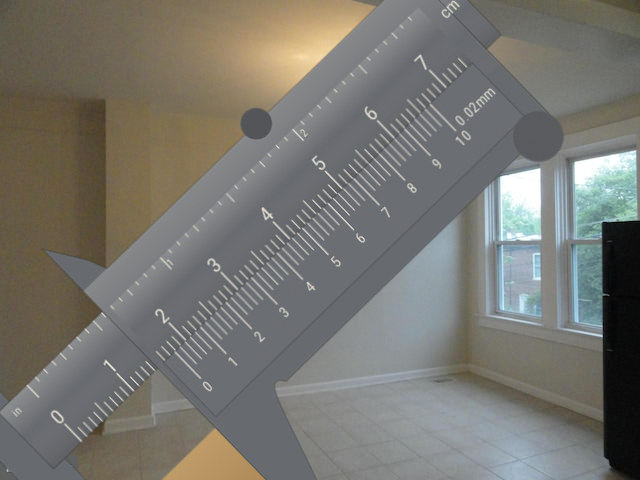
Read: 17.8 mm
